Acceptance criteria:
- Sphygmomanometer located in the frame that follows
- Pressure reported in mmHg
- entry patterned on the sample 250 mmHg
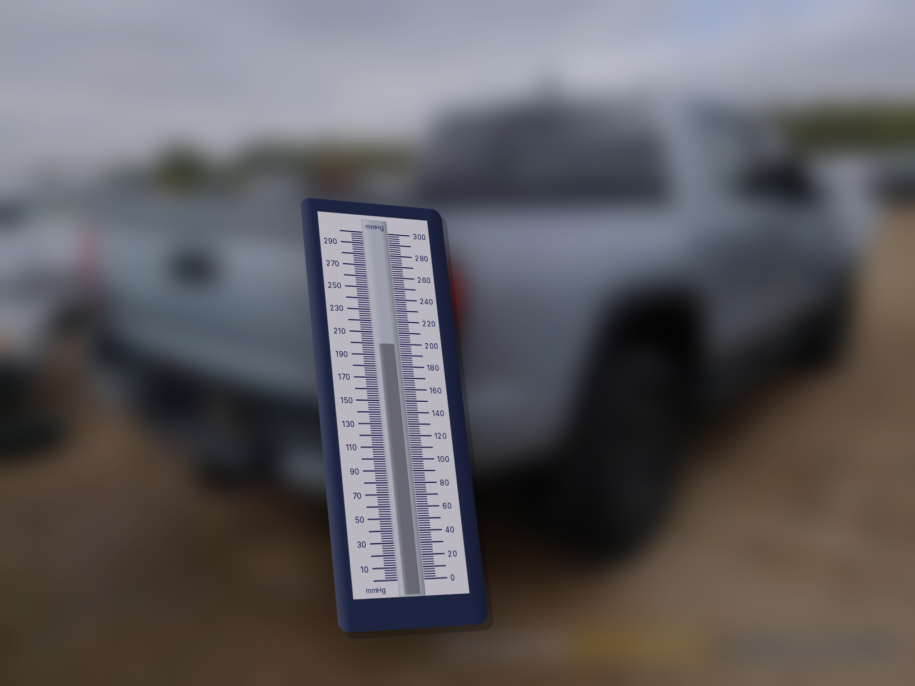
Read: 200 mmHg
